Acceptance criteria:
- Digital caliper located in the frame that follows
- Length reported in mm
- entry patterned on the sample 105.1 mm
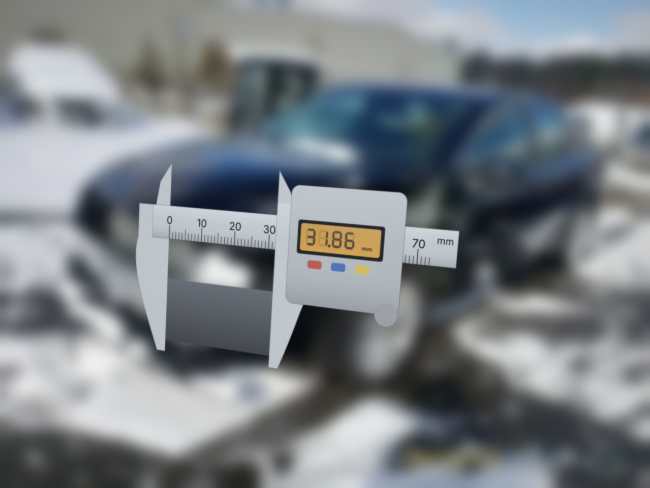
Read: 31.86 mm
